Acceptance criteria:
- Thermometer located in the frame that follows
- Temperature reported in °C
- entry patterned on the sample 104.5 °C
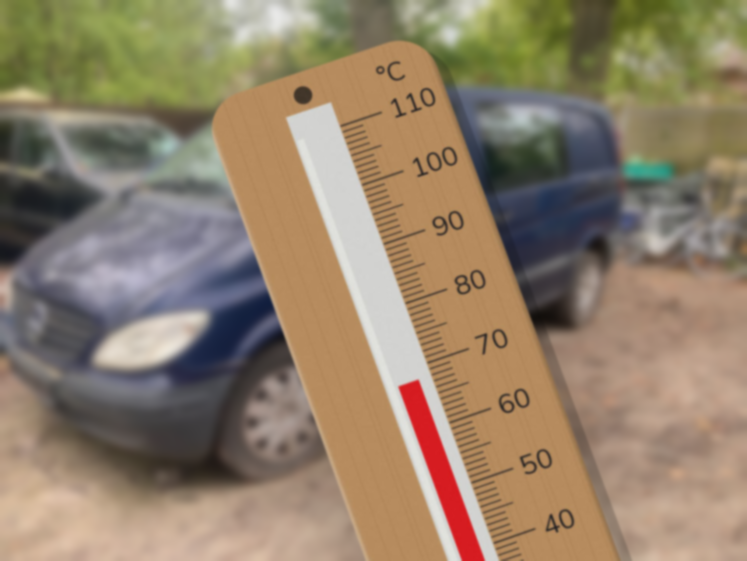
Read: 68 °C
